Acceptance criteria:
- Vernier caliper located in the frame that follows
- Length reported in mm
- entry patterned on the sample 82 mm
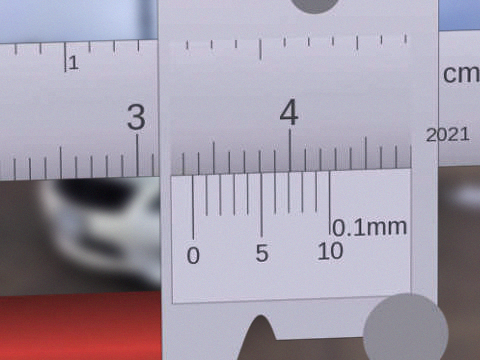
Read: 33.6 mm
